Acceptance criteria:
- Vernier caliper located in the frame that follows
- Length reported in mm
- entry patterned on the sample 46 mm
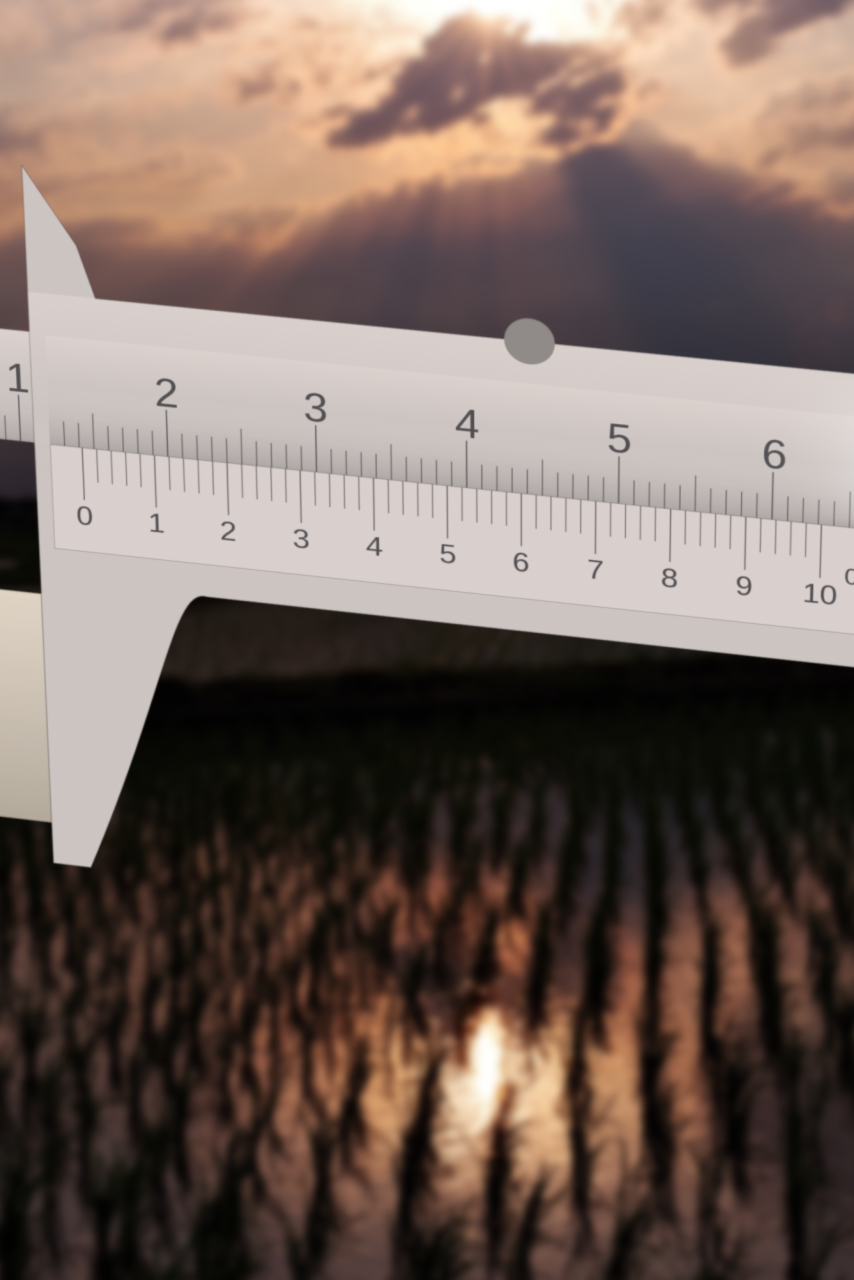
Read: 14.2 mm
